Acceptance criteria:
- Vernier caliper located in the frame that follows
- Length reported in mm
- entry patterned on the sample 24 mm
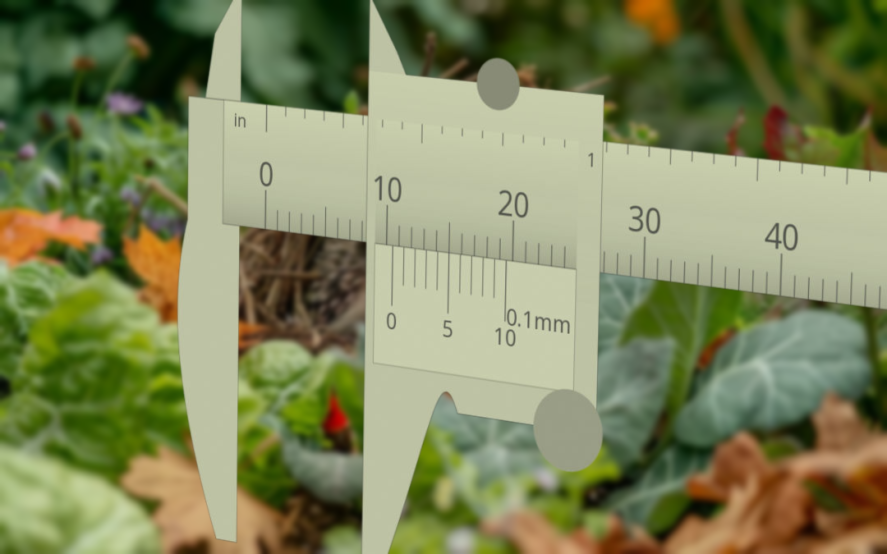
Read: 10.5 mm
